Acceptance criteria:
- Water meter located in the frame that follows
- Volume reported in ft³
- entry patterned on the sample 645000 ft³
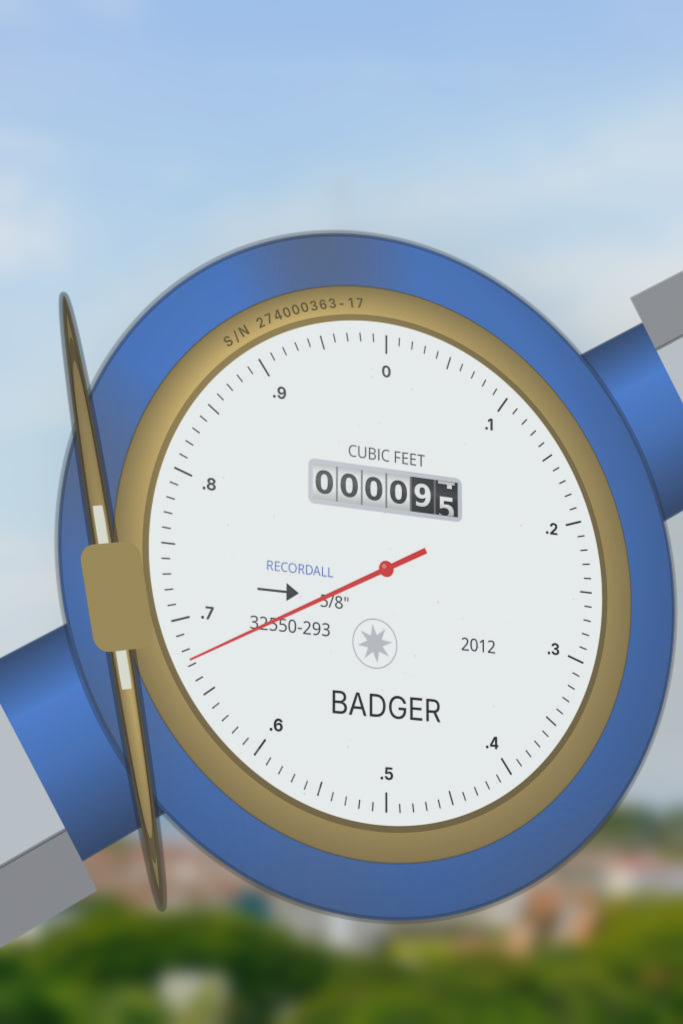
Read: 94.67 ft³
